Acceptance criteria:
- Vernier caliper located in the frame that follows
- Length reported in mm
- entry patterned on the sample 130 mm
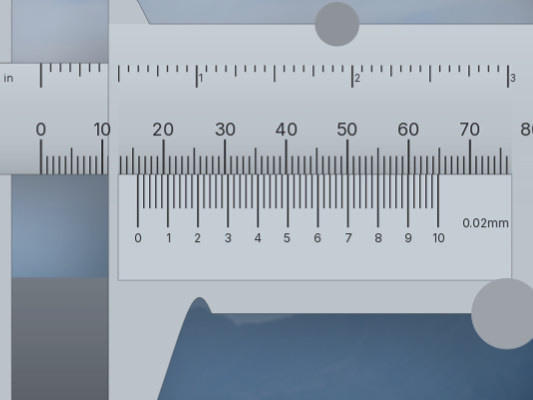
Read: 15.8 mm
